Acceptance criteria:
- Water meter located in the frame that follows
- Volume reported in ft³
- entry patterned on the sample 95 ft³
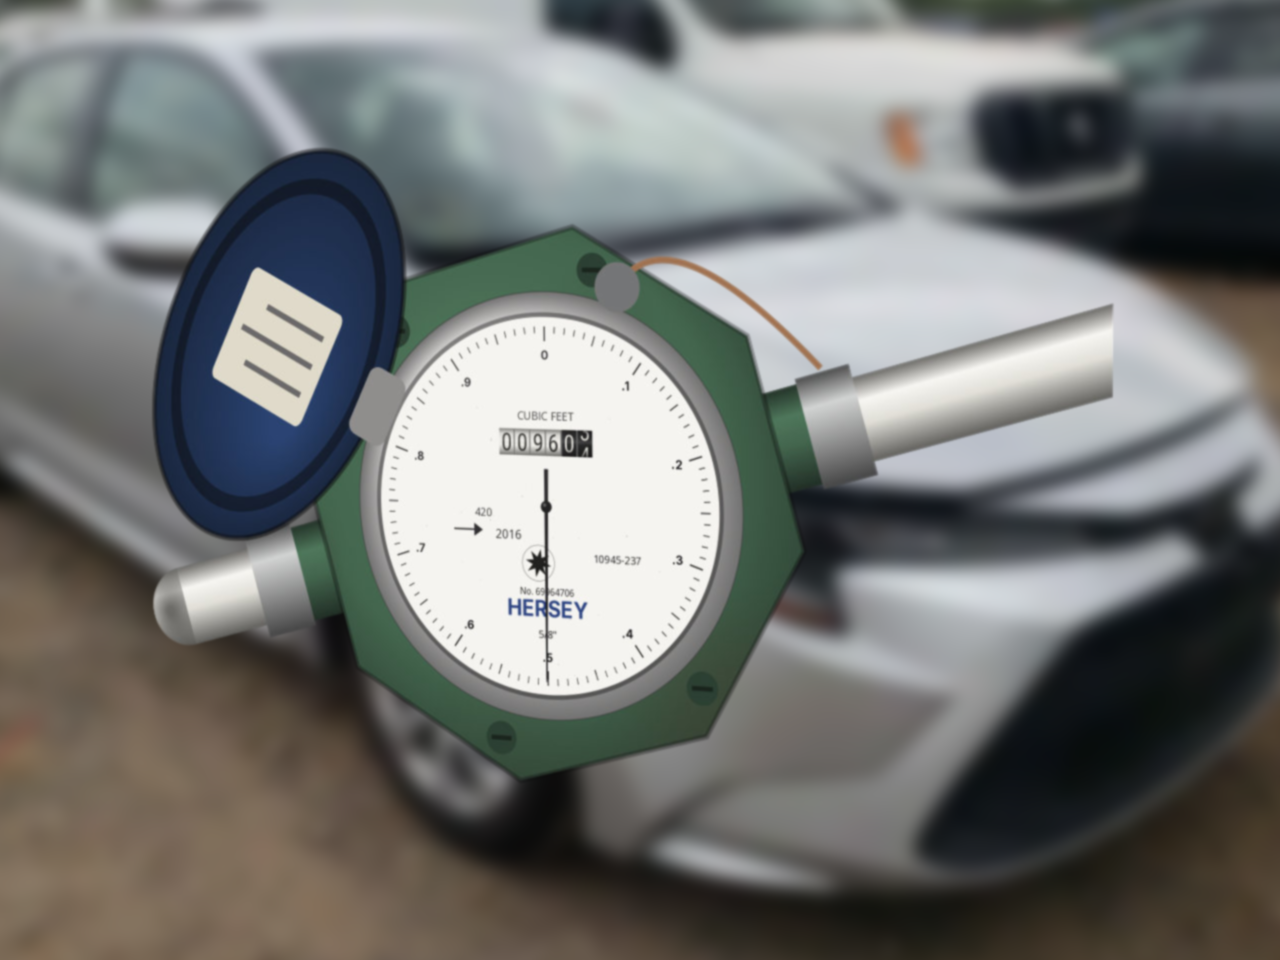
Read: 9603.50 ft³
